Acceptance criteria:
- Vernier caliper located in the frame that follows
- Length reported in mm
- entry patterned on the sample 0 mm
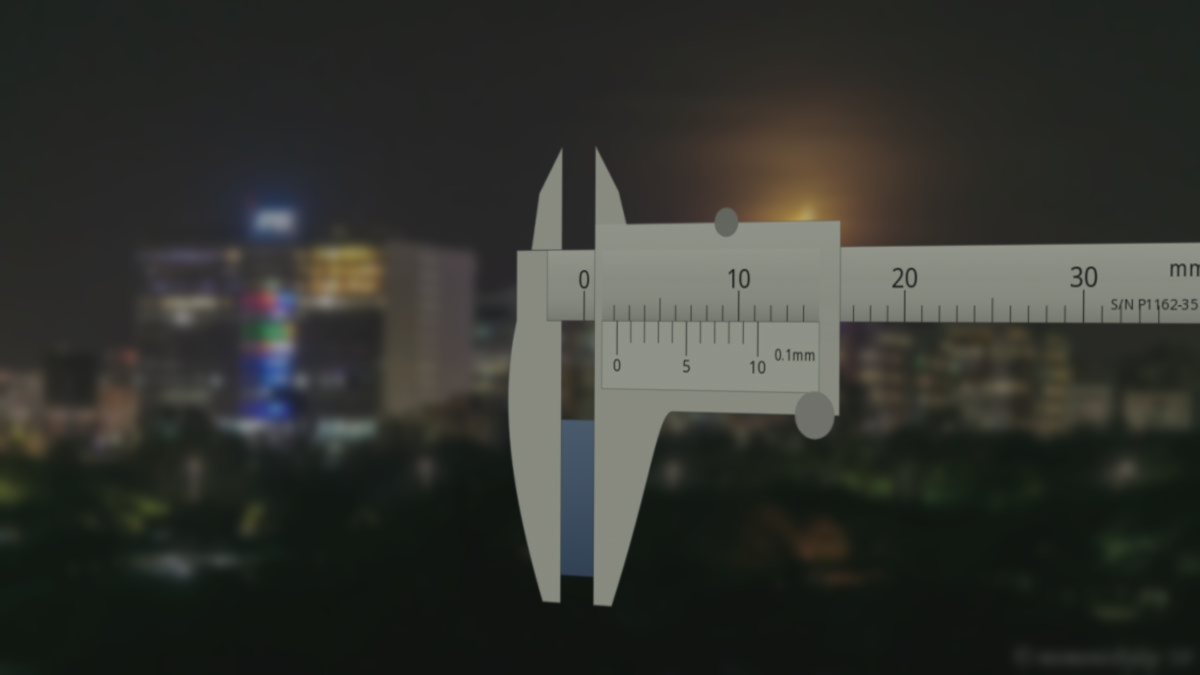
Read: 2.2 mm
